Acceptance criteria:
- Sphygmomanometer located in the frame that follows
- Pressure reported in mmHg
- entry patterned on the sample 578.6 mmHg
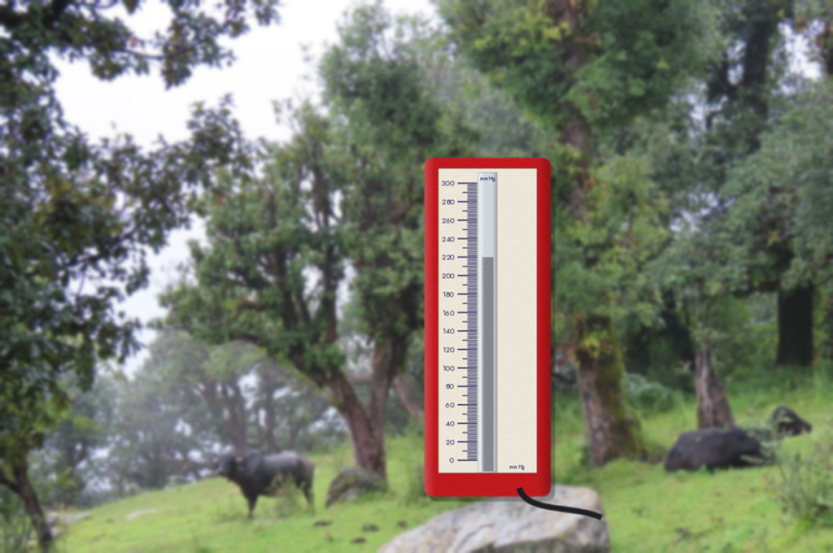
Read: 220 mmHg
